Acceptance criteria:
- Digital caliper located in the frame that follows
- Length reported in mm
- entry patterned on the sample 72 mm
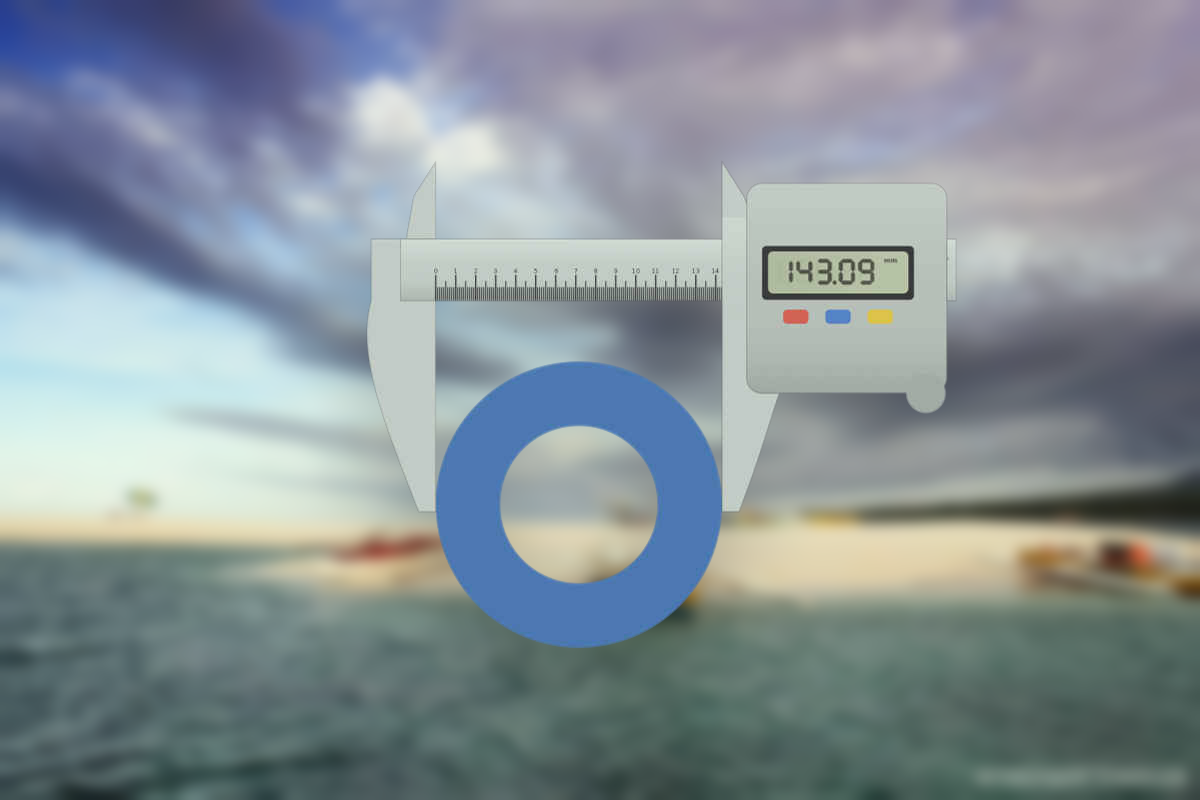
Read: 143.09 mm
